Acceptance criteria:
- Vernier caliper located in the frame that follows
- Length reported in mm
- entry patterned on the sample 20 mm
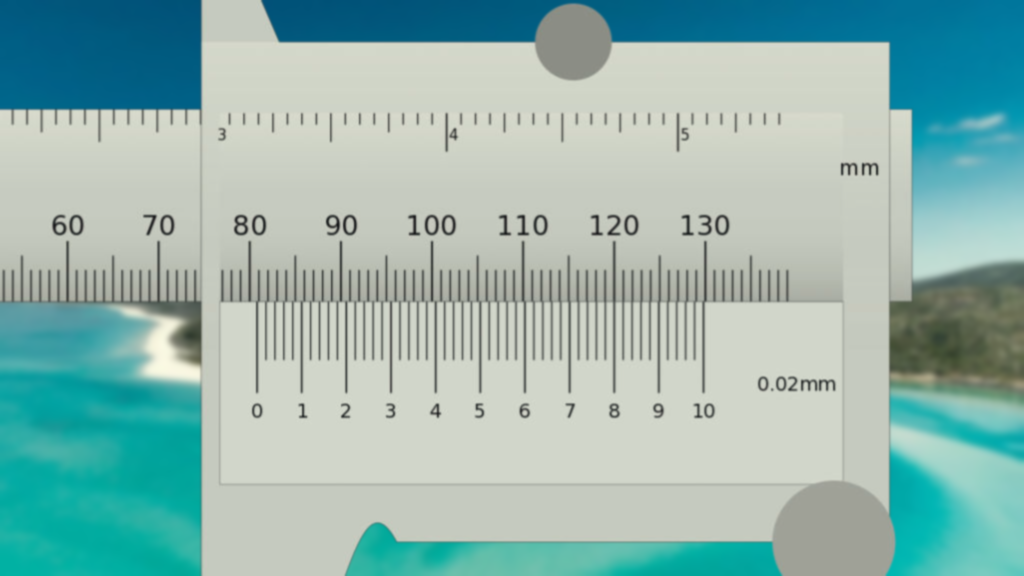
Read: 80.8 mm
